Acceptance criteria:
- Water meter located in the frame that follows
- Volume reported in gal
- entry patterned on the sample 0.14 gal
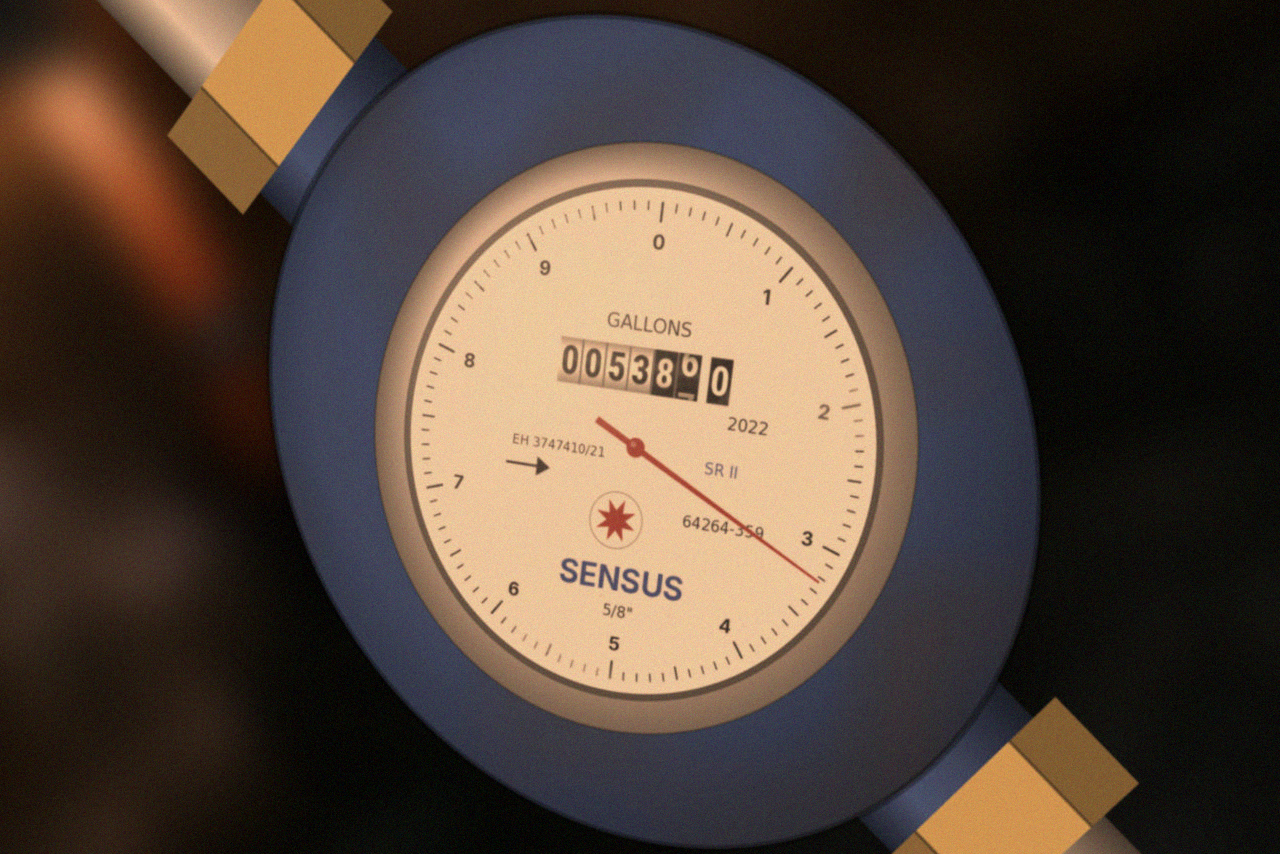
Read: 53863.2 gal
